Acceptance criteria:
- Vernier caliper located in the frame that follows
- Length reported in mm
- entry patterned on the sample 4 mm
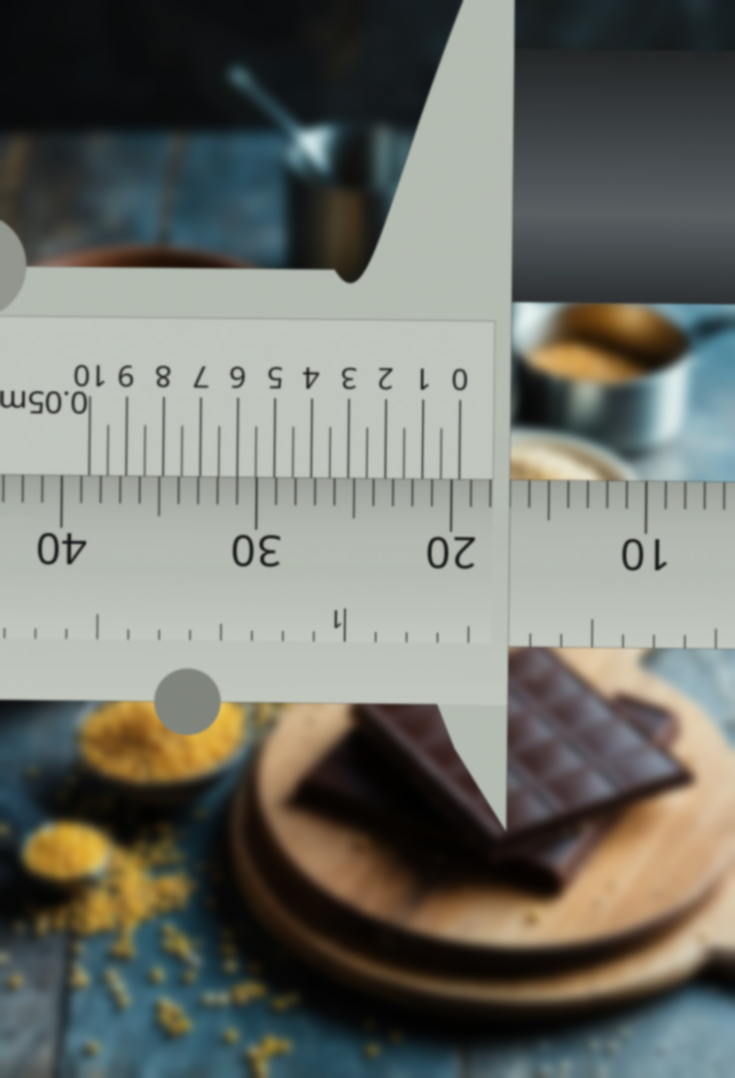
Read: 19.6 mm
